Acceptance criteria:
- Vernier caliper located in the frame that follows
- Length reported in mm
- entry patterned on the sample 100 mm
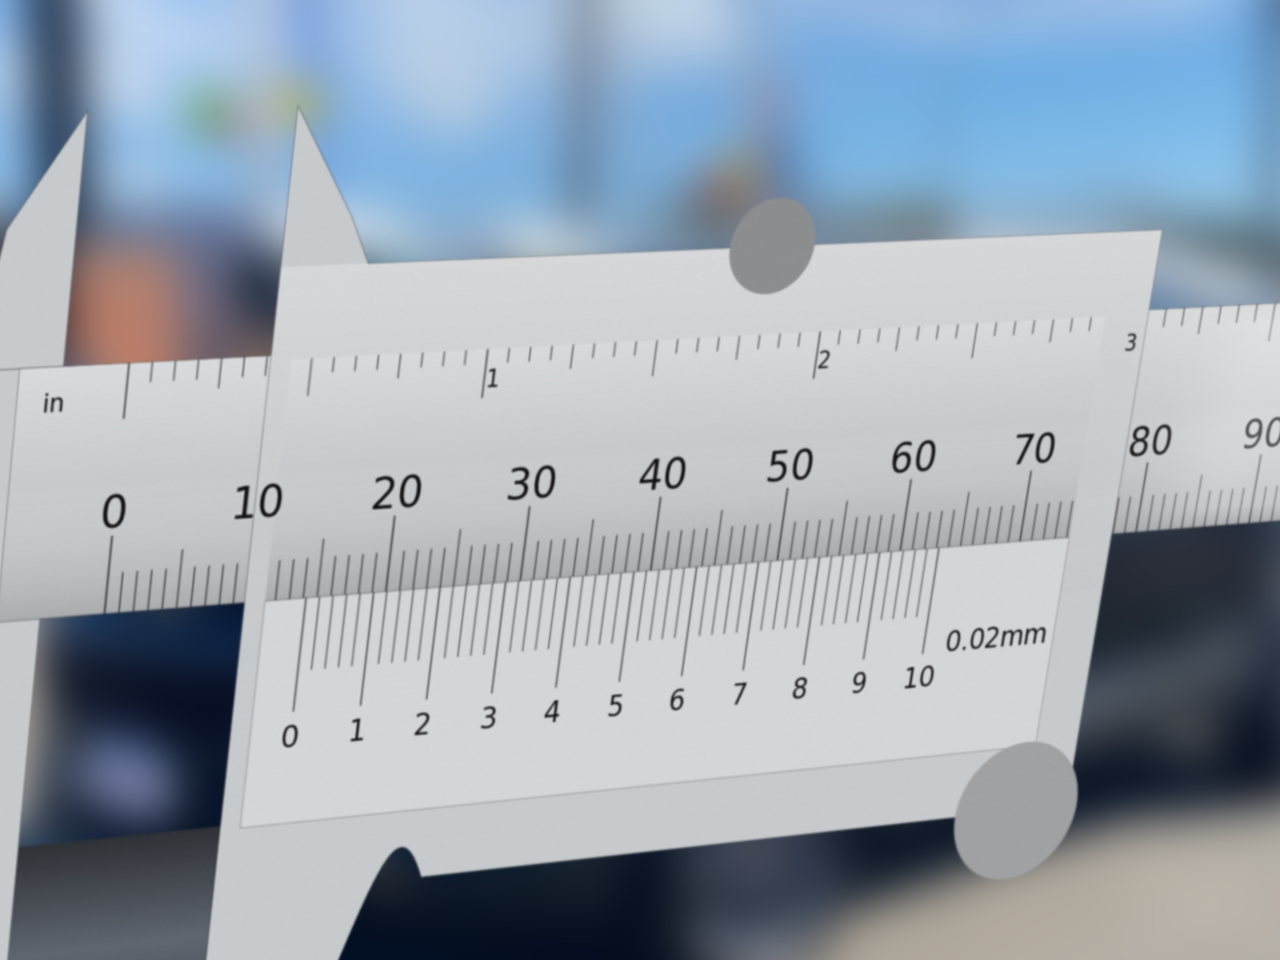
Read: 14.2 mm
